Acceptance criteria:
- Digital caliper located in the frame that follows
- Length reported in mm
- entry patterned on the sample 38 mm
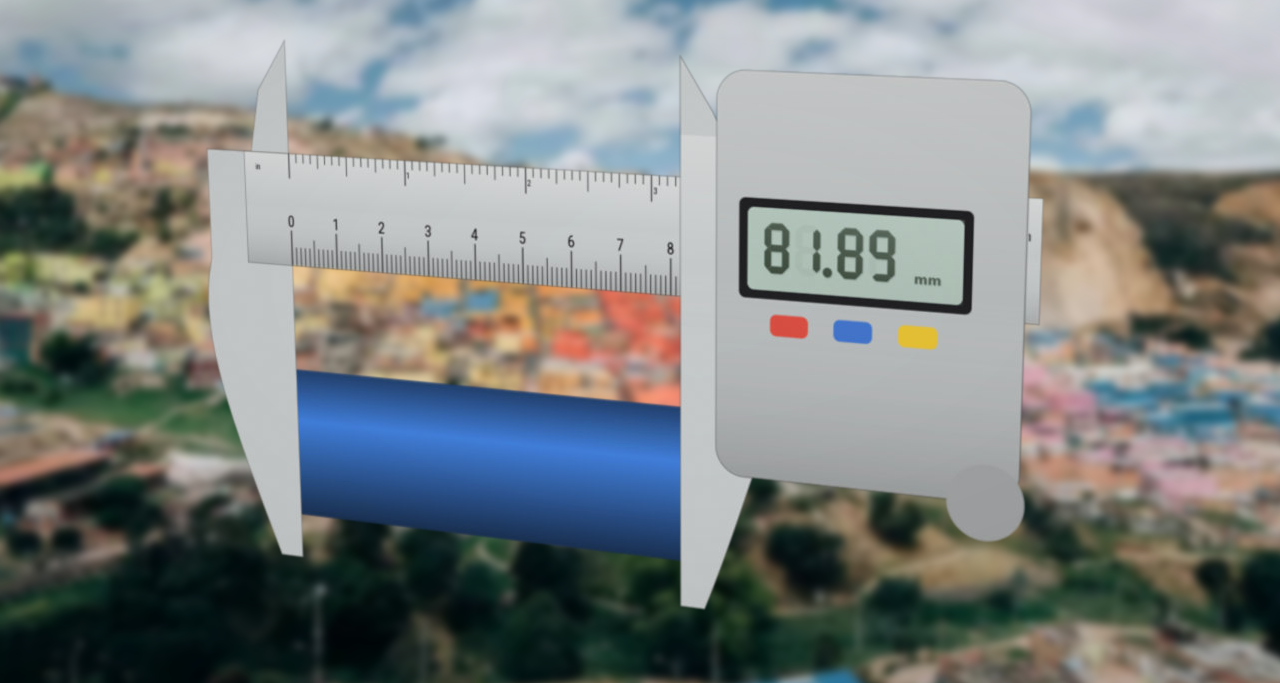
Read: 81.89 mm
